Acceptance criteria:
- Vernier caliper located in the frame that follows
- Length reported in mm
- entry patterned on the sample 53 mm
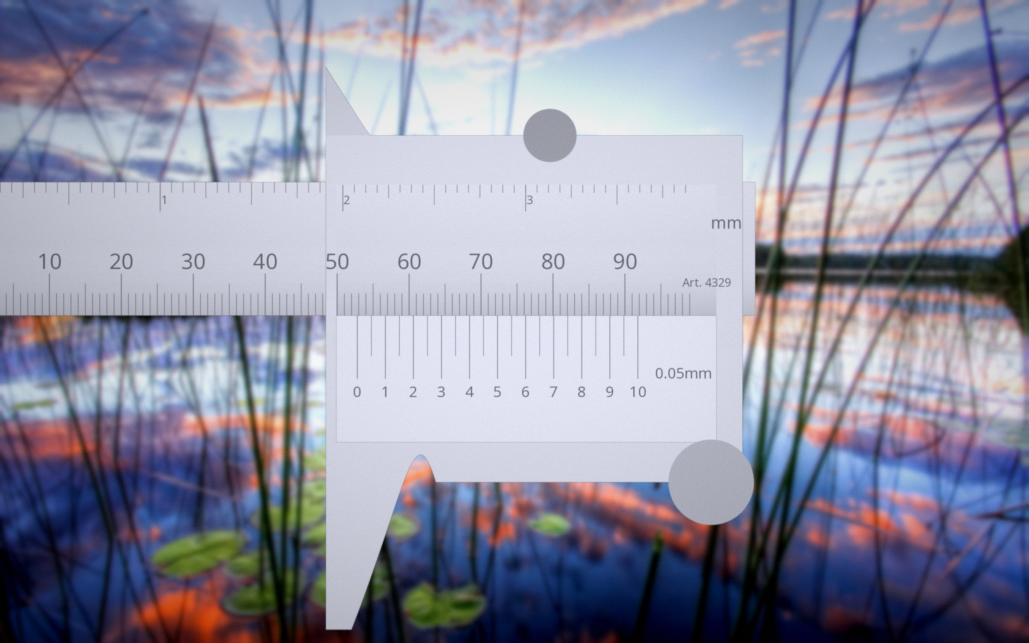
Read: 52.8 mm
